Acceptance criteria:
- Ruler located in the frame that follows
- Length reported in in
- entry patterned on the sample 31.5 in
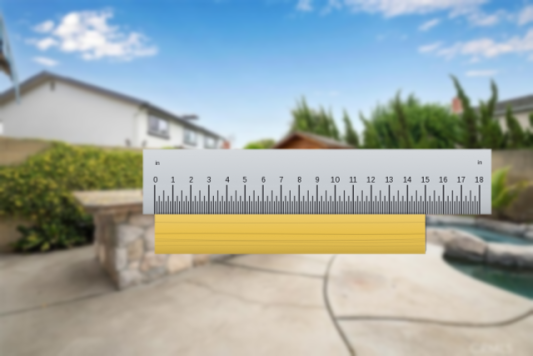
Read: 15 in
